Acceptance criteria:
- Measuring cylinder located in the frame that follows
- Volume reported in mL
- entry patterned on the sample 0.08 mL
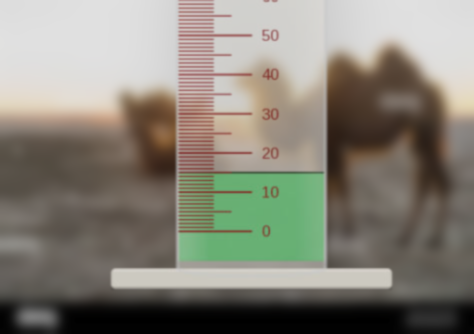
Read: 15 mL
